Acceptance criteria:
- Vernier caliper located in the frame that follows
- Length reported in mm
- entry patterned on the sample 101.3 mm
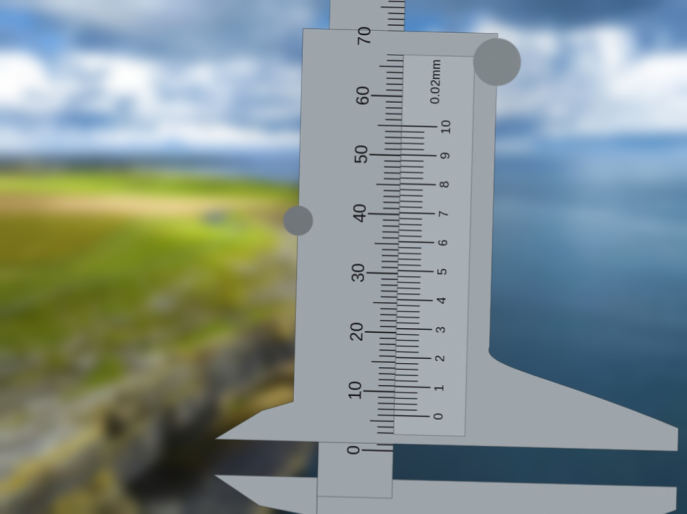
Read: 6.0 mm
